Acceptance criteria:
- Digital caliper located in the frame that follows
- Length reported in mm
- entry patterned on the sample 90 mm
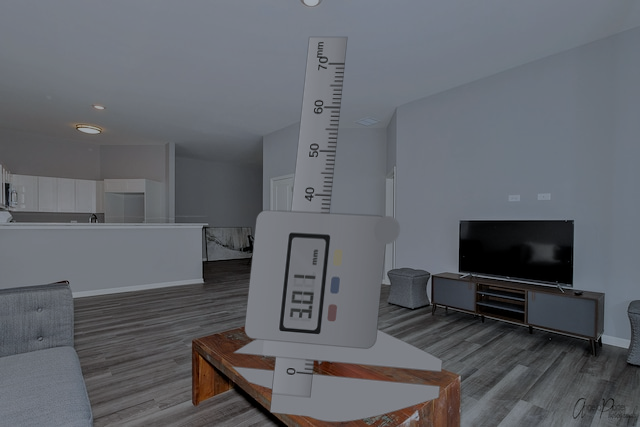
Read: 3.01 mm
